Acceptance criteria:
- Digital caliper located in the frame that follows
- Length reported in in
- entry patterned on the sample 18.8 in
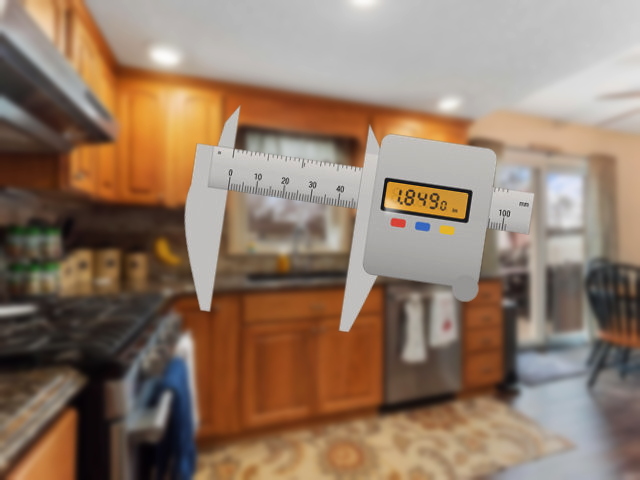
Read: 1.8490 in
